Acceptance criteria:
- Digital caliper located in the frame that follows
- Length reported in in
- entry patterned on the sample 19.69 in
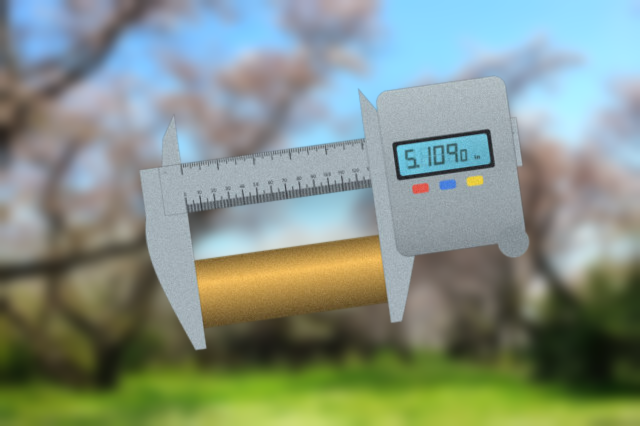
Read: 5.1090 in
